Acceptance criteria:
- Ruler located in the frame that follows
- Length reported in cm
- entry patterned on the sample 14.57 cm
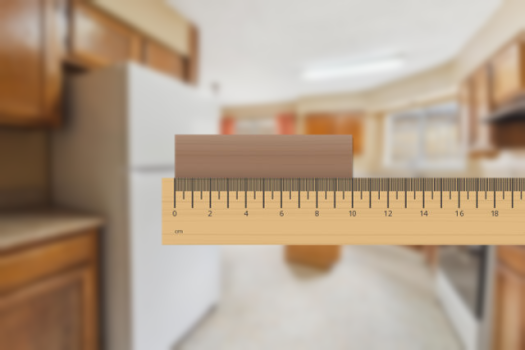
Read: 10 cm
